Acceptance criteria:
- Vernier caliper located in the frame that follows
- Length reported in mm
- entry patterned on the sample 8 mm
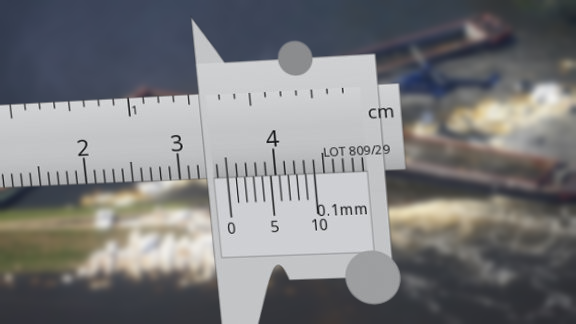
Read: 35.0 mm
